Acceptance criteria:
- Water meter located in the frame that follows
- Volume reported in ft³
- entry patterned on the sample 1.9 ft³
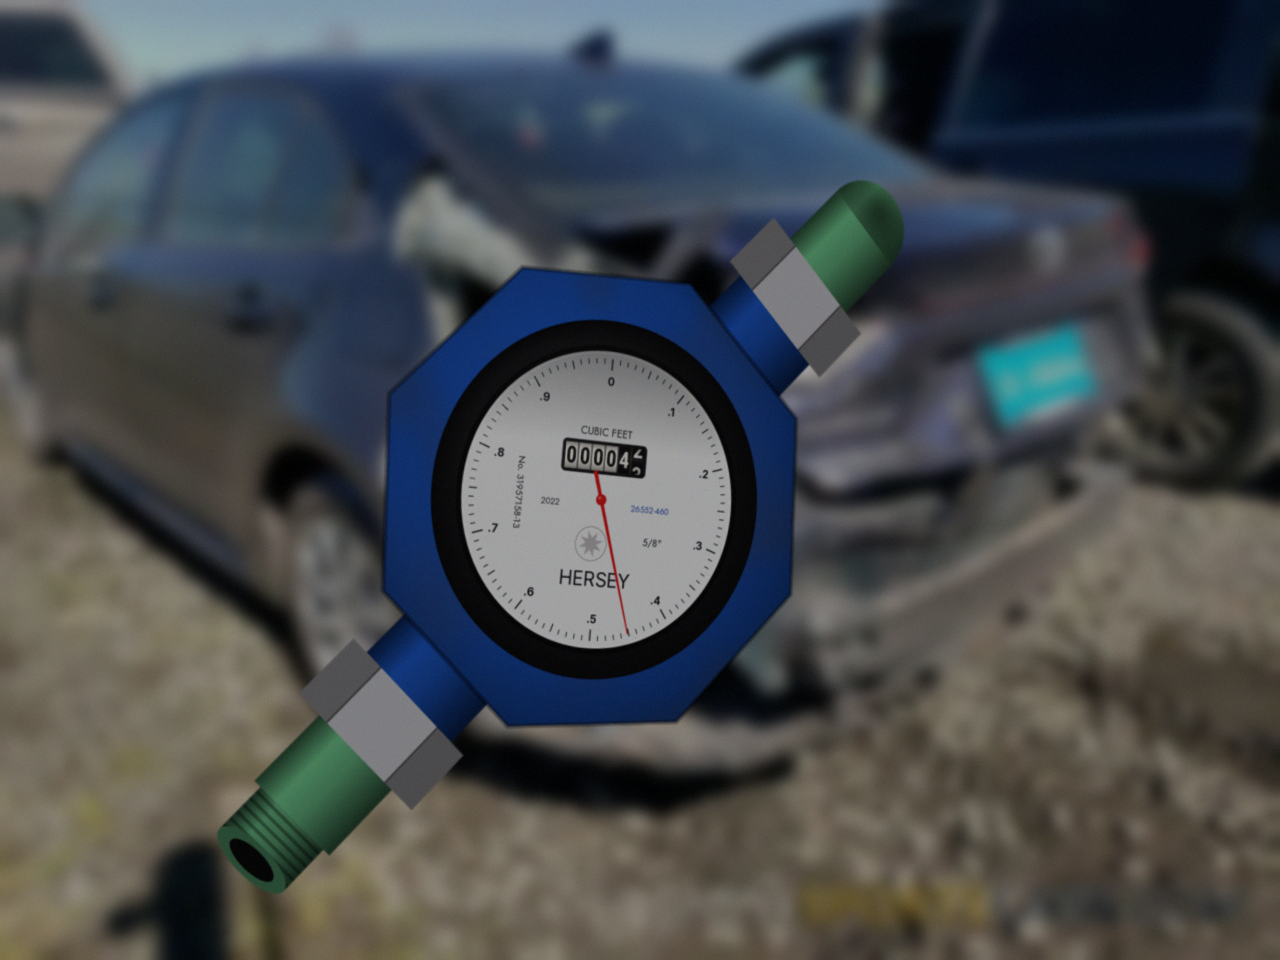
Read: 42.45 ft³
